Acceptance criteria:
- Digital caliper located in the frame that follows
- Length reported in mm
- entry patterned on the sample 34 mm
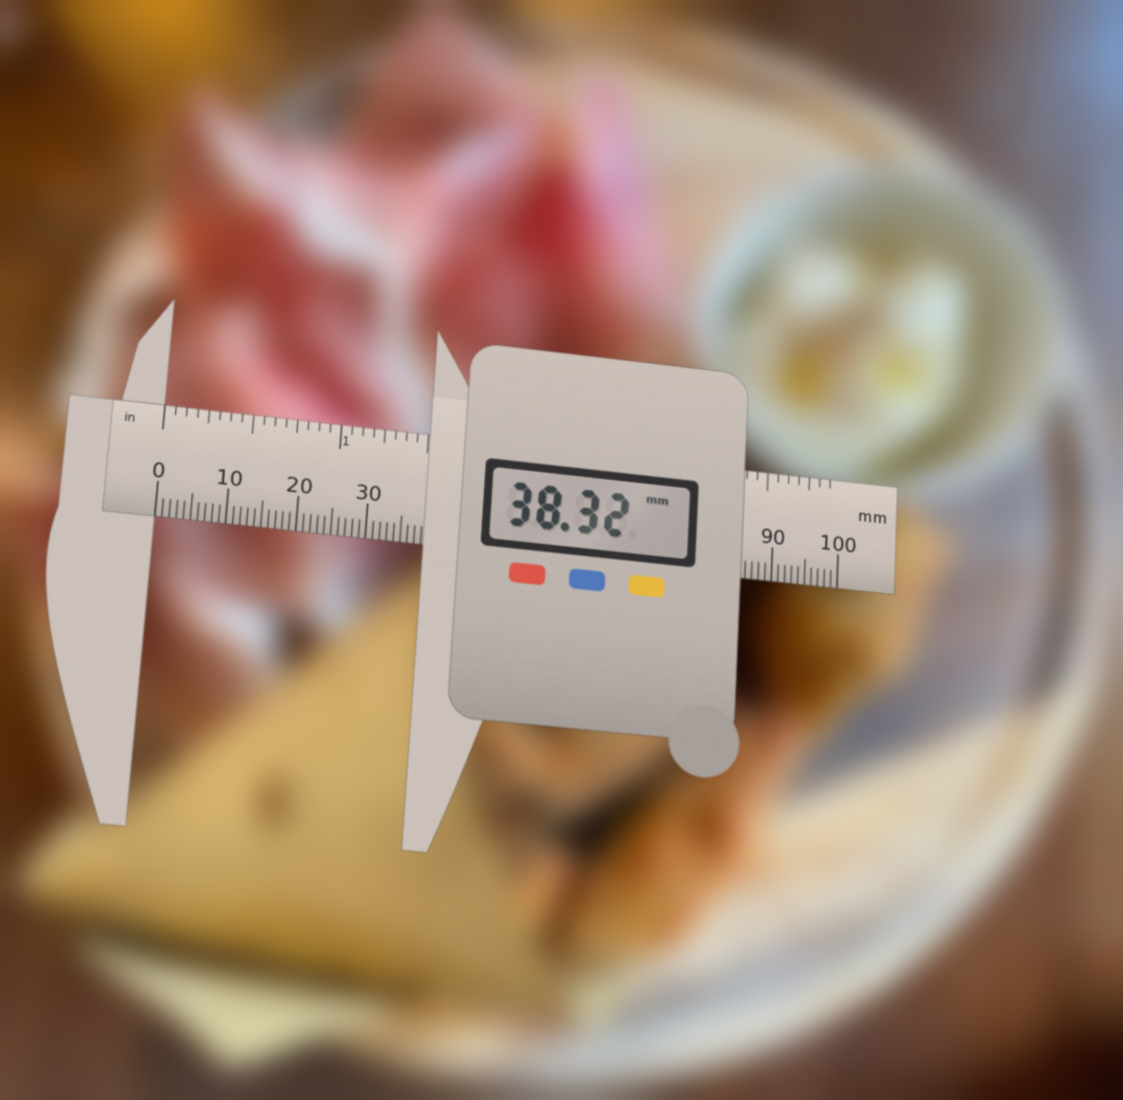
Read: 38.32 mm
